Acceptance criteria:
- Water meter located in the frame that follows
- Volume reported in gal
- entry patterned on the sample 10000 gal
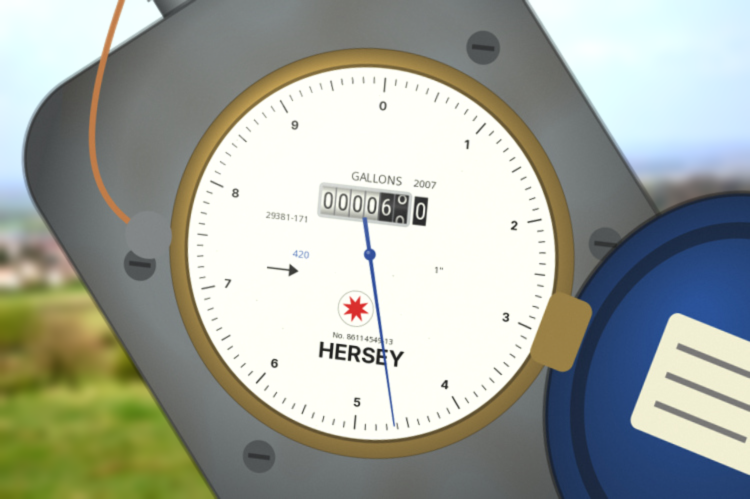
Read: 684.6 gal
